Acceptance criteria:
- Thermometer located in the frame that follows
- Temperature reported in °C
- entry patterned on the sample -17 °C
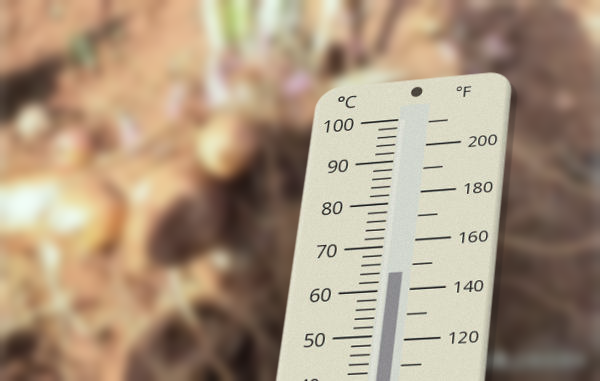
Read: 64 °C
